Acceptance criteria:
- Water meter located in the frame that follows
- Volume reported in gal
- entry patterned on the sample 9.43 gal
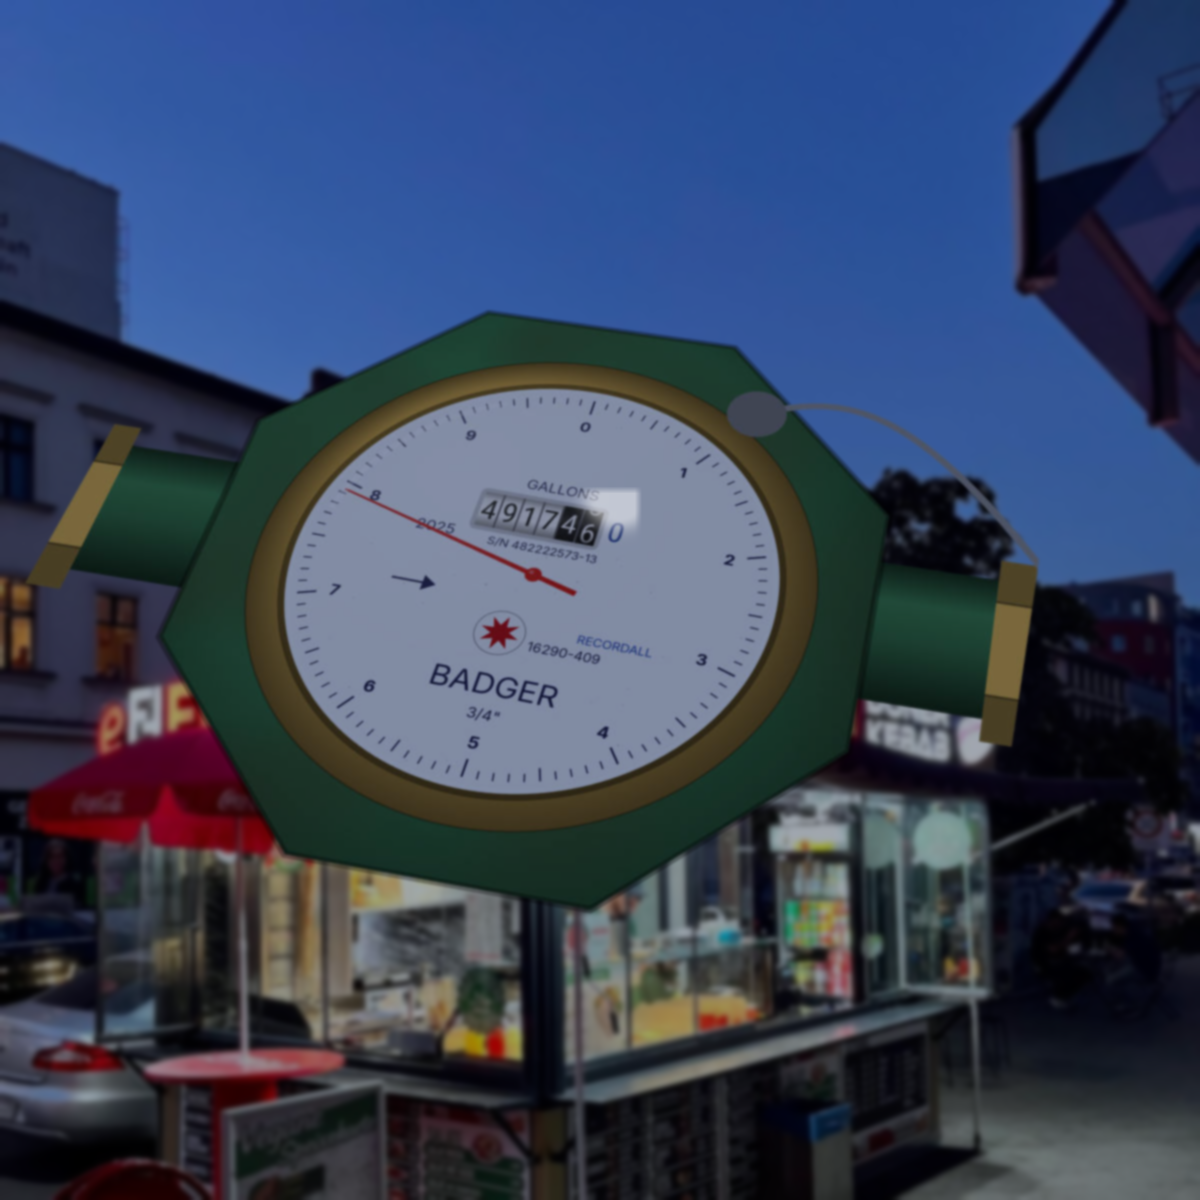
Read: 4917457.9 gal
